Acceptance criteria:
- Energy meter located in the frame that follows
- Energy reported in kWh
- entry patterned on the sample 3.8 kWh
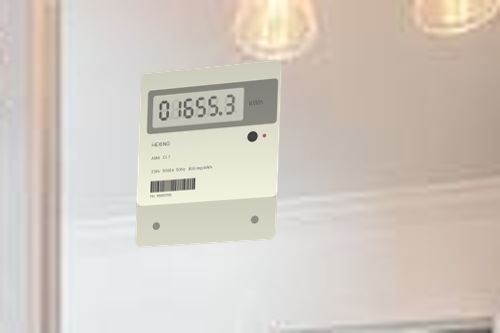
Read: 1655.3 kWh
